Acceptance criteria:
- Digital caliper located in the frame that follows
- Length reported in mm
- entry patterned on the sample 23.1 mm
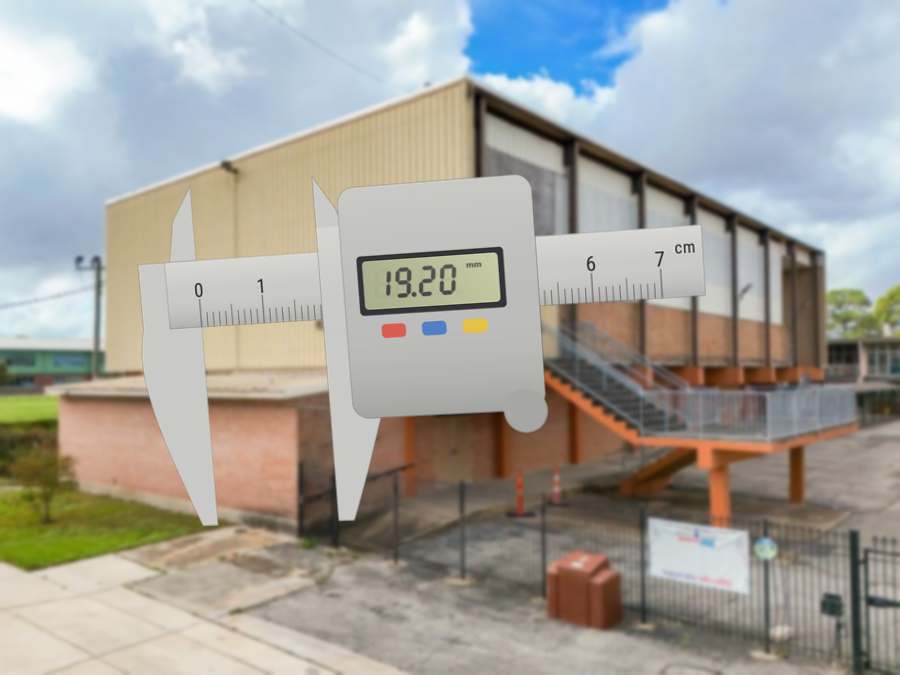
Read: 19.20 mm
